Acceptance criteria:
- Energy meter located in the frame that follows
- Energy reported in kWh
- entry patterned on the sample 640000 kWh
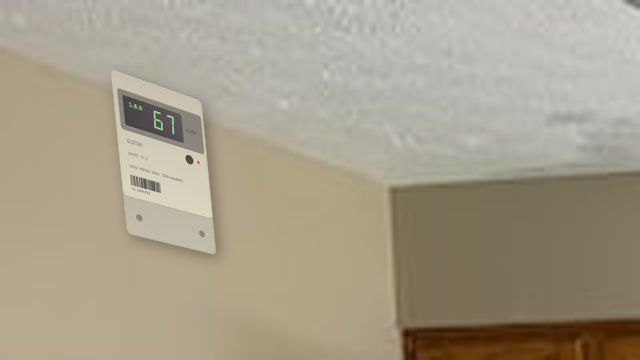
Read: 67 kWh
